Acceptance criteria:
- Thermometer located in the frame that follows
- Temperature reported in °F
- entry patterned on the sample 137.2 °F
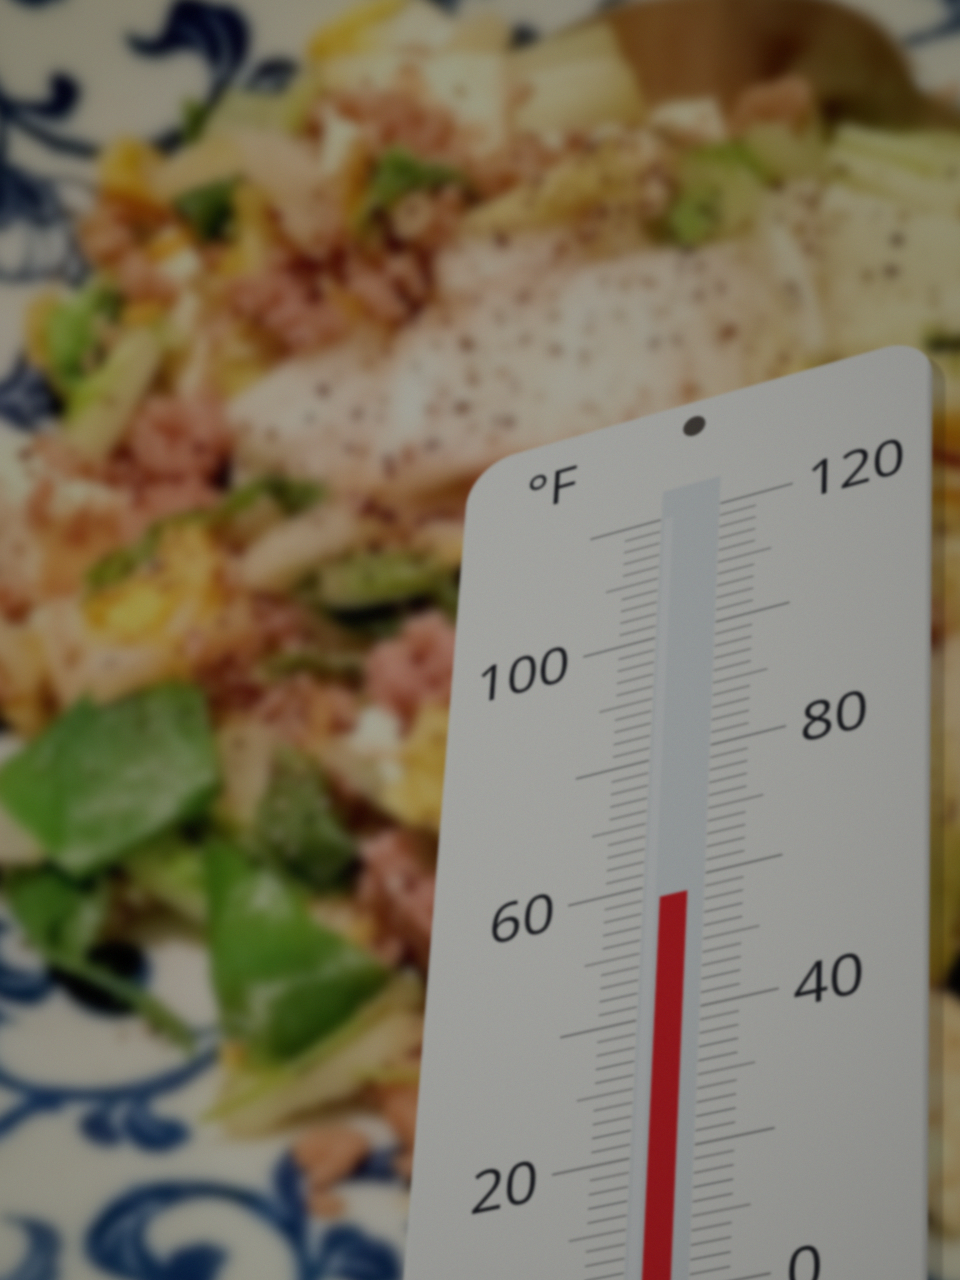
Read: 58 °F
